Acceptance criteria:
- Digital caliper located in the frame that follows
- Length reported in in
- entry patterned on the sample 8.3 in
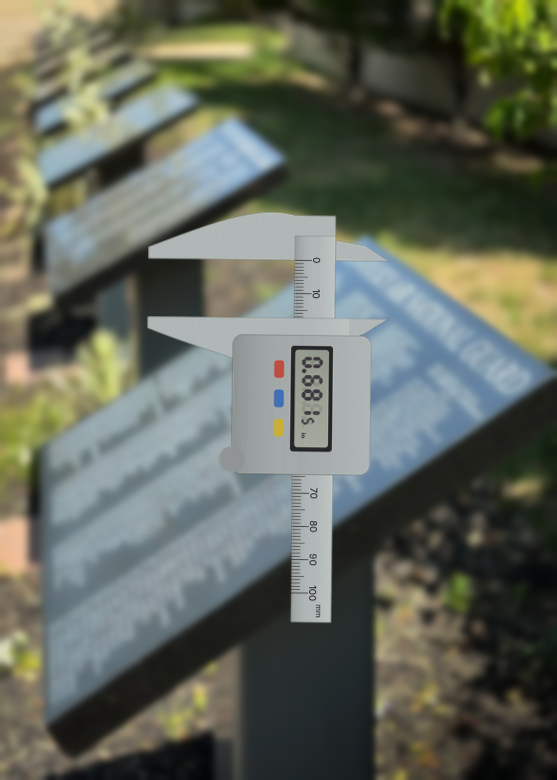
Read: 0.6815 in
